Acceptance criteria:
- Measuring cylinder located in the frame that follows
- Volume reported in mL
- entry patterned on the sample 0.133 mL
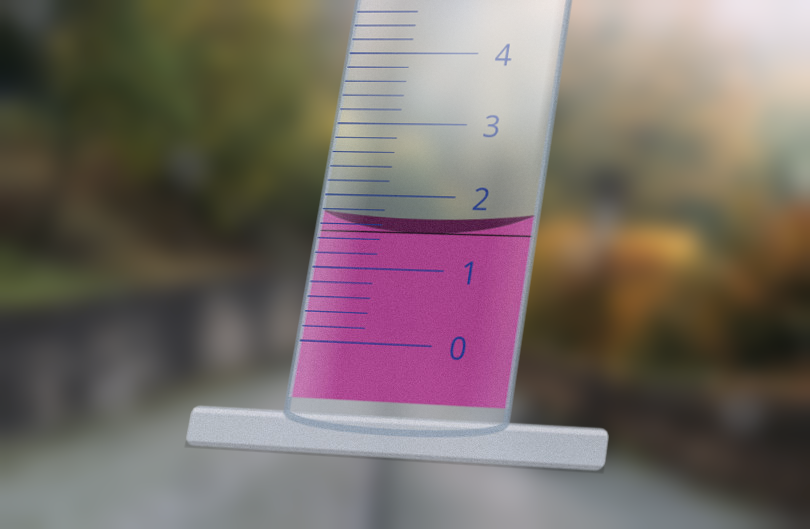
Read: 1.5 mL
